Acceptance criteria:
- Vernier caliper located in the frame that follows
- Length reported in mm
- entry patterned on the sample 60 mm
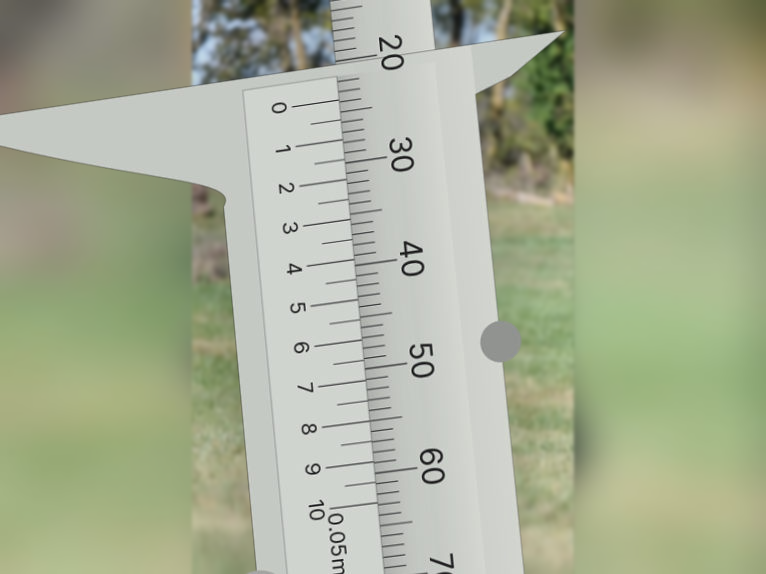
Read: 23.8 mm
